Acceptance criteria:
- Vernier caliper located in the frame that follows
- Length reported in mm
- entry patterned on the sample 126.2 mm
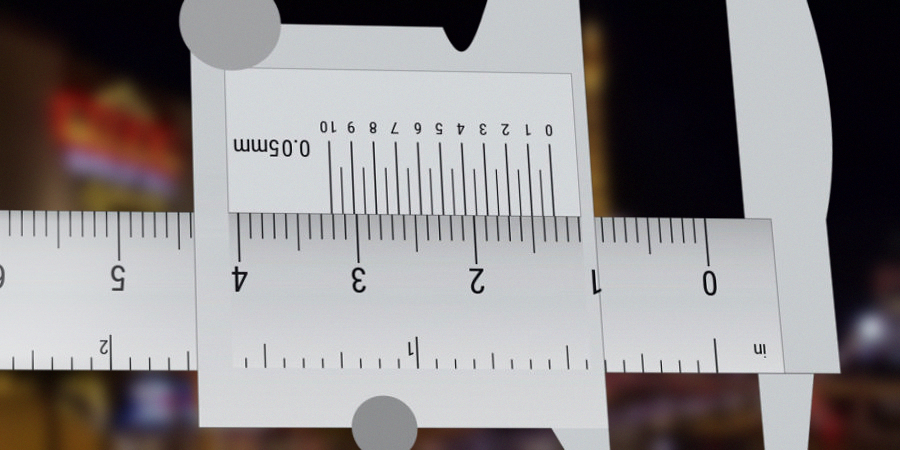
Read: 13.1 mm
